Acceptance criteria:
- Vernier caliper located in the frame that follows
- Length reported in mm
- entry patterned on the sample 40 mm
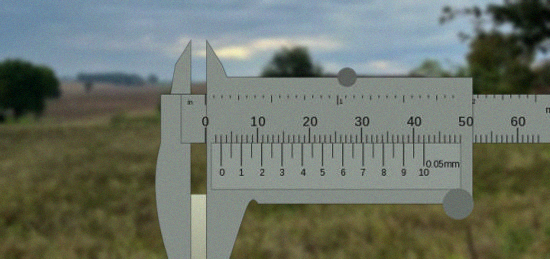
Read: 3.0 mm
